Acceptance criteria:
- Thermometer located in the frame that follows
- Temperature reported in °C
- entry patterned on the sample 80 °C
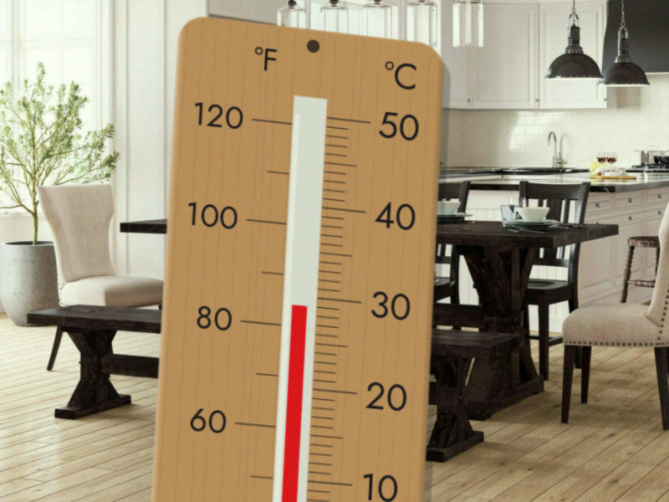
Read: 29 °C
